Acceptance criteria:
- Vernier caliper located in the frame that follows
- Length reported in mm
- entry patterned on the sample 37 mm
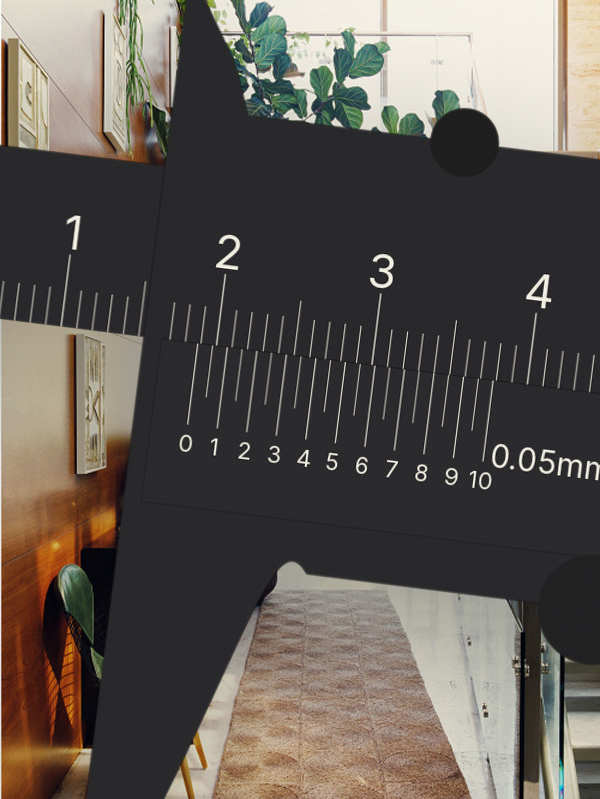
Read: 18.8 mm
